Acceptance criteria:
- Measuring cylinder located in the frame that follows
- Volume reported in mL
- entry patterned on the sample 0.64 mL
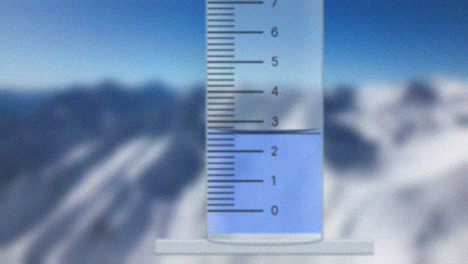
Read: 2.6 mL
